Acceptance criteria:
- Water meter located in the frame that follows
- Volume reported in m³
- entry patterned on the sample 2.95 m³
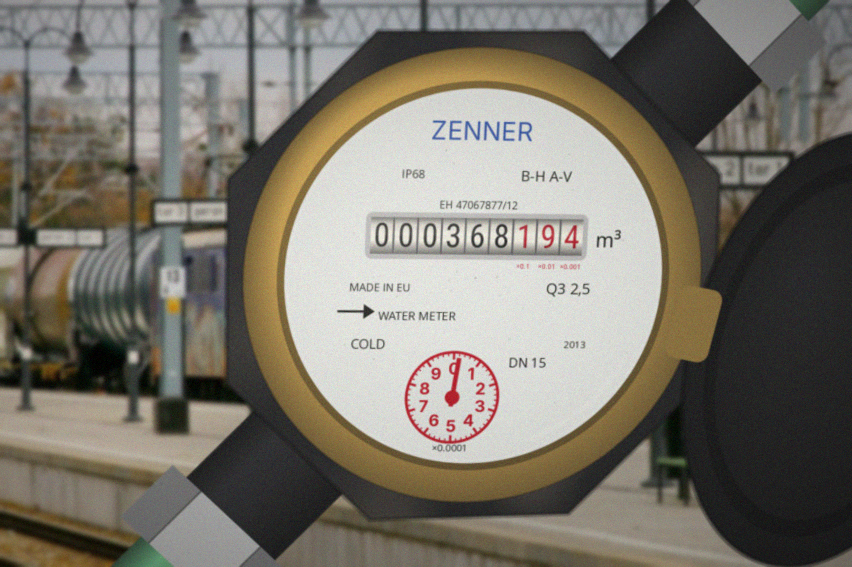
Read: 368.1940 m³
